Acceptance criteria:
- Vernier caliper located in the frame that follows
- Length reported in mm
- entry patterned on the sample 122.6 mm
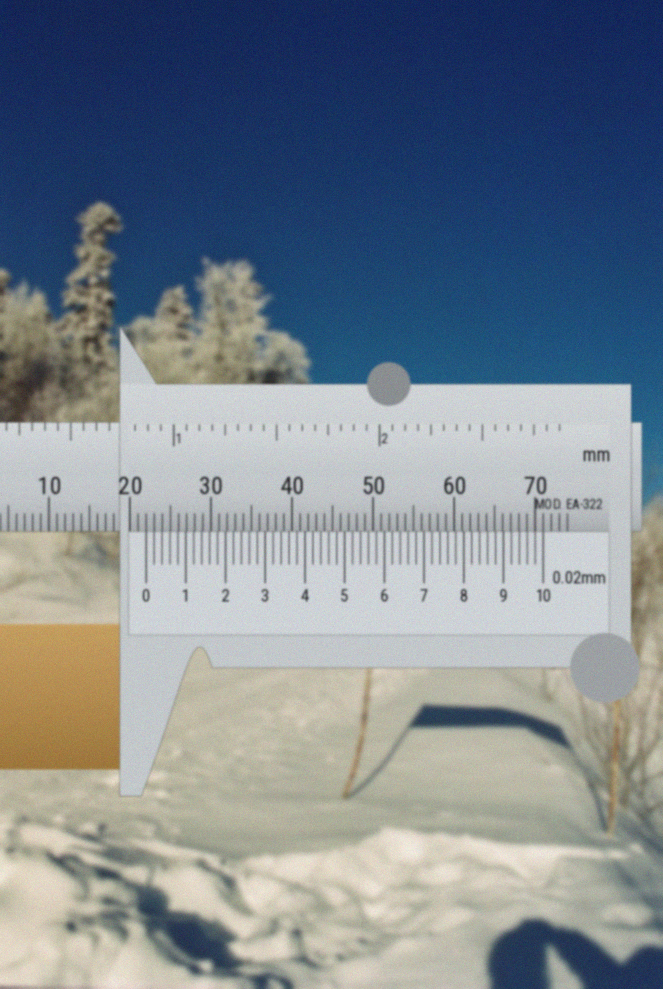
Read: 22.0 mm
